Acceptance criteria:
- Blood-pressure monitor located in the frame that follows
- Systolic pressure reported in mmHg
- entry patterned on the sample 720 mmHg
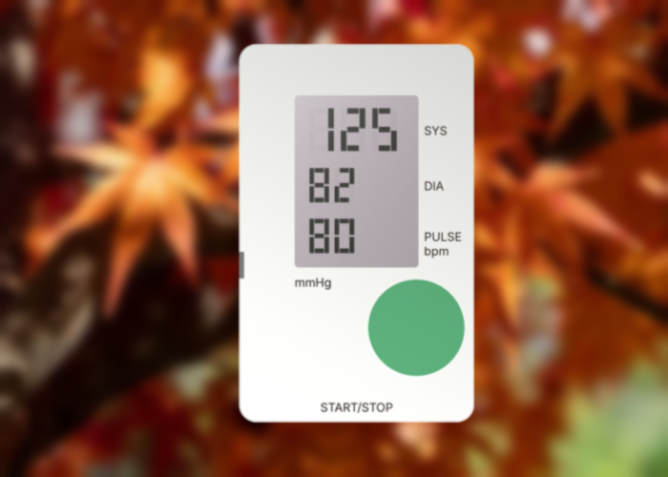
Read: 125 mmHg
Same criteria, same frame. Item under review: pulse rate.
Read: 80 bpm
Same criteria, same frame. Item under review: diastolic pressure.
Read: 82 mmHg
